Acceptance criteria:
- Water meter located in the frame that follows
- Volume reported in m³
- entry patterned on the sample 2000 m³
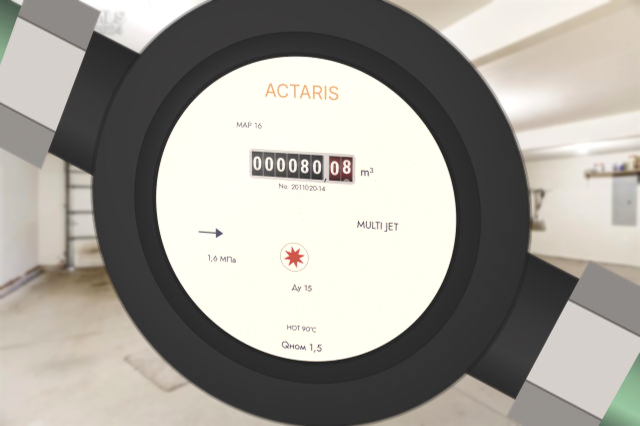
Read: 80.08 m³
